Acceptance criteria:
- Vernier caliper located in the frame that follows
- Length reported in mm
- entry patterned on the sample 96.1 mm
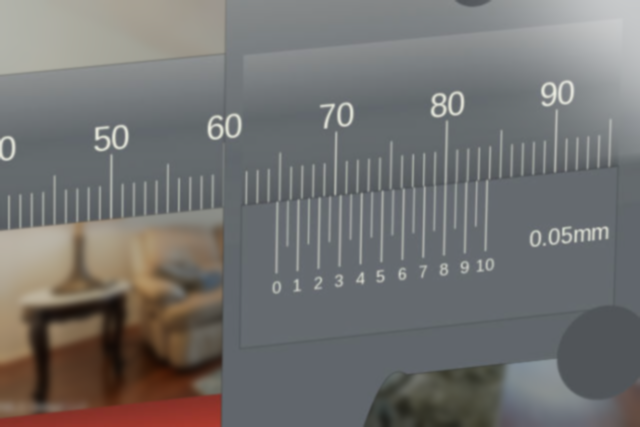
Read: 64.8 mm
